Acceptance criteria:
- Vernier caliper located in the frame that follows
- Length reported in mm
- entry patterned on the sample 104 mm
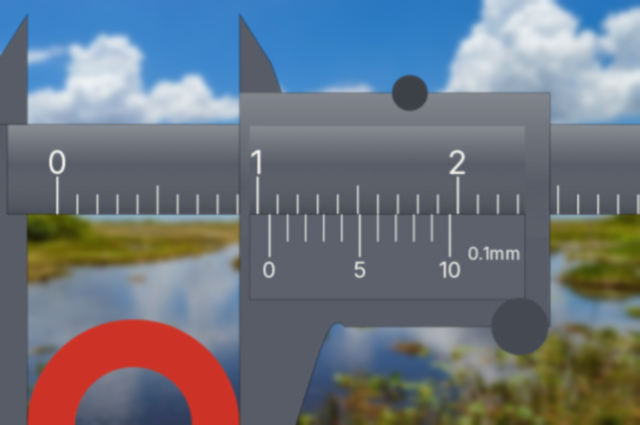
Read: 10.6 mm
